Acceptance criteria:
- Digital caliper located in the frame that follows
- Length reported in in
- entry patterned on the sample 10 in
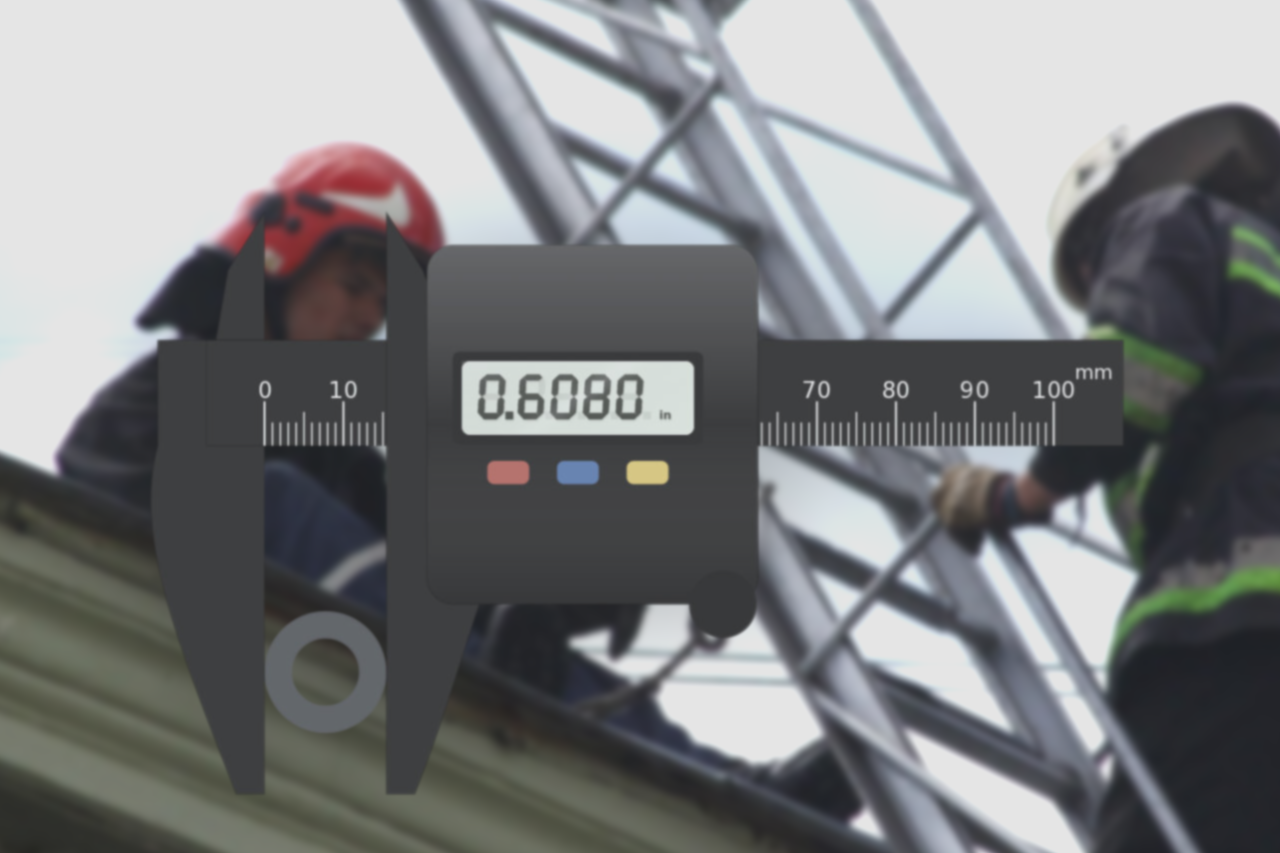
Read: 0.6080 in
